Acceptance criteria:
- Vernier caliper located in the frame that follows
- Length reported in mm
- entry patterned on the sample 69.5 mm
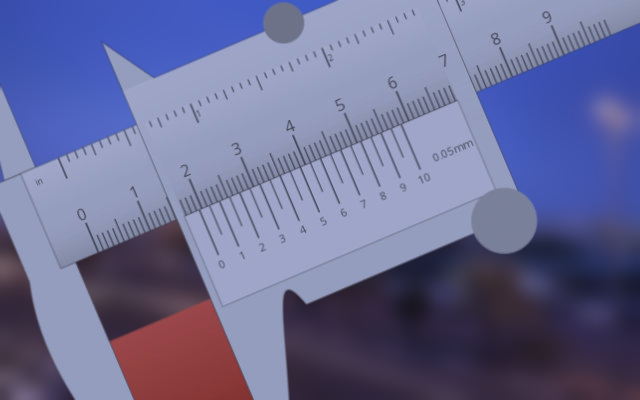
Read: 19.5 mm
